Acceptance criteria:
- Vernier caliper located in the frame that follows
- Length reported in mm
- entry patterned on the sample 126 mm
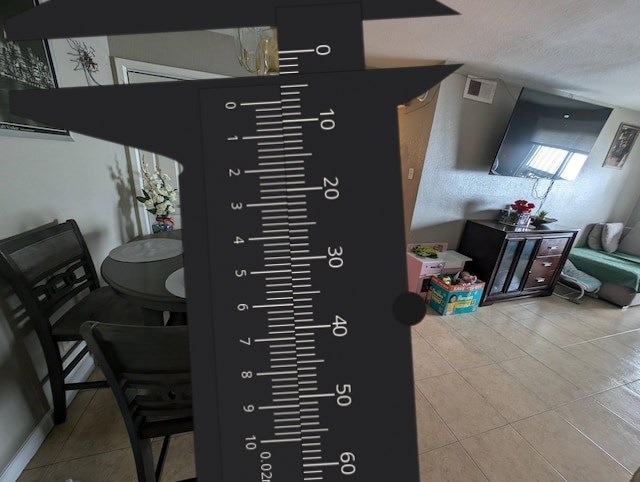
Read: 7.2 mm
